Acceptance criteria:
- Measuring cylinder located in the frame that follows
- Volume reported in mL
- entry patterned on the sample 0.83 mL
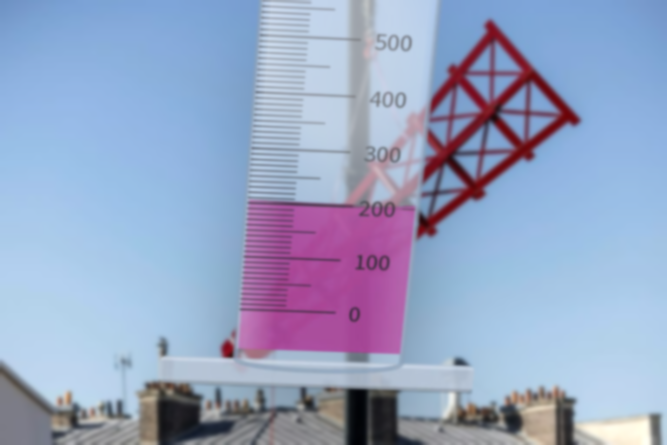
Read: 200 mL
